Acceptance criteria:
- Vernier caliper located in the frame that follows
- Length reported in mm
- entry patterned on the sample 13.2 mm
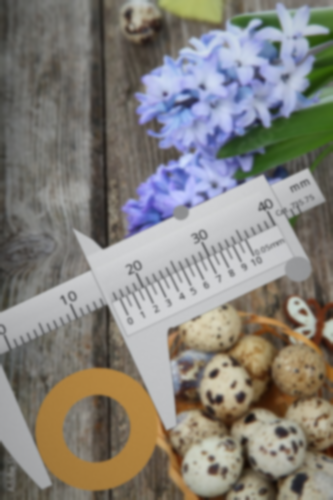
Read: 16.5 mm
